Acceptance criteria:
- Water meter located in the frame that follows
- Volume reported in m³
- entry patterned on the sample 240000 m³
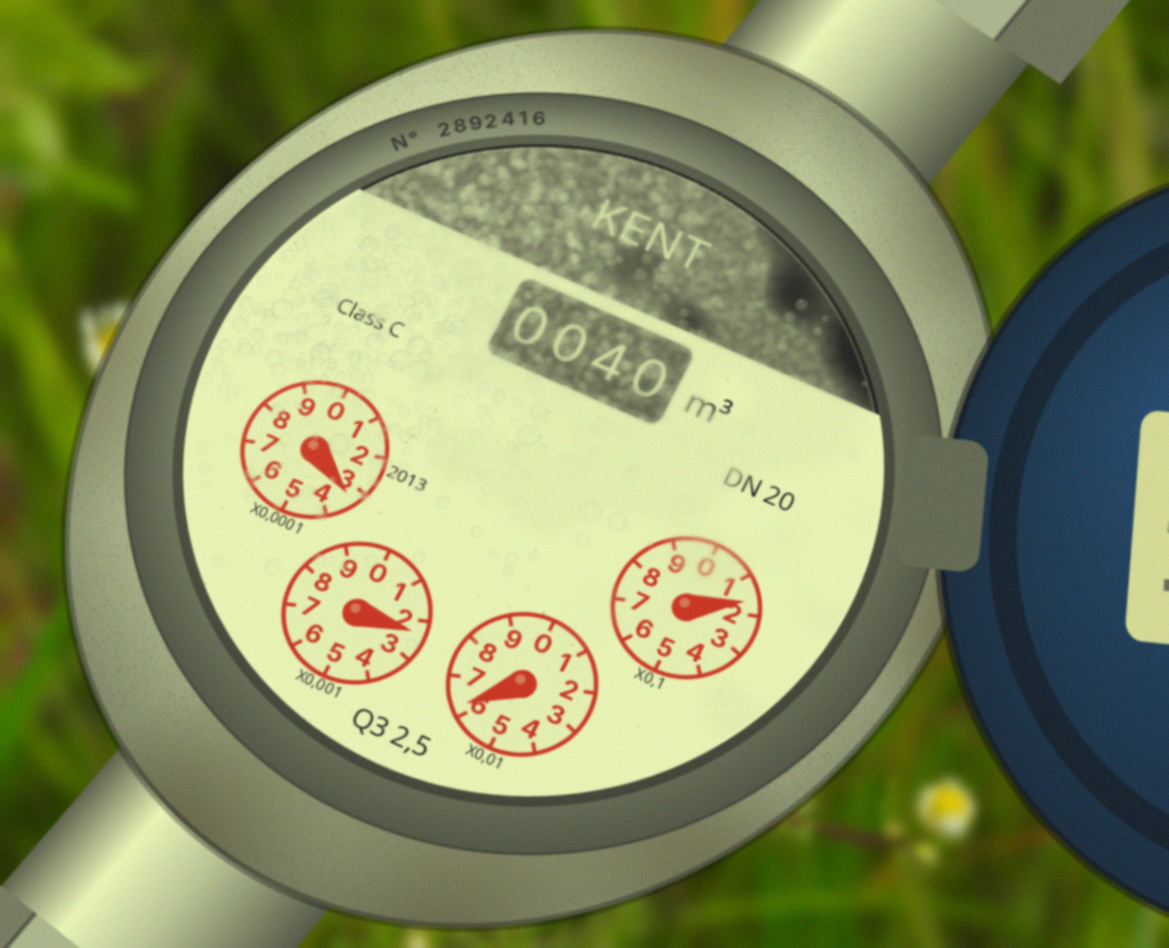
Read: 40.1623 m³
